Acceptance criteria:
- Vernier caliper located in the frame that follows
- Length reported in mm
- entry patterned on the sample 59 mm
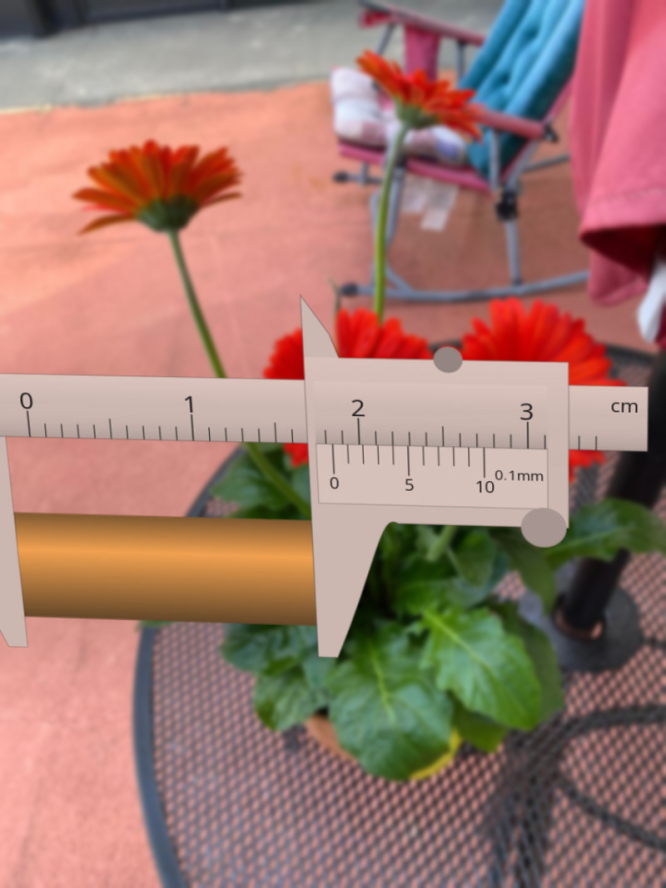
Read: 18.4 mm
